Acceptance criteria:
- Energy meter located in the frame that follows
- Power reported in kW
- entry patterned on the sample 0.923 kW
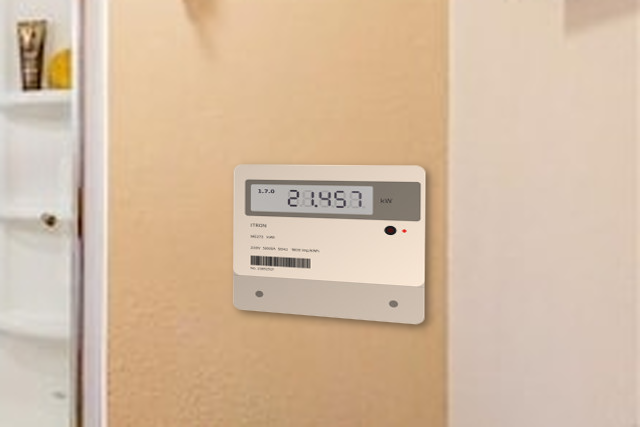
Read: 21.457 kW
